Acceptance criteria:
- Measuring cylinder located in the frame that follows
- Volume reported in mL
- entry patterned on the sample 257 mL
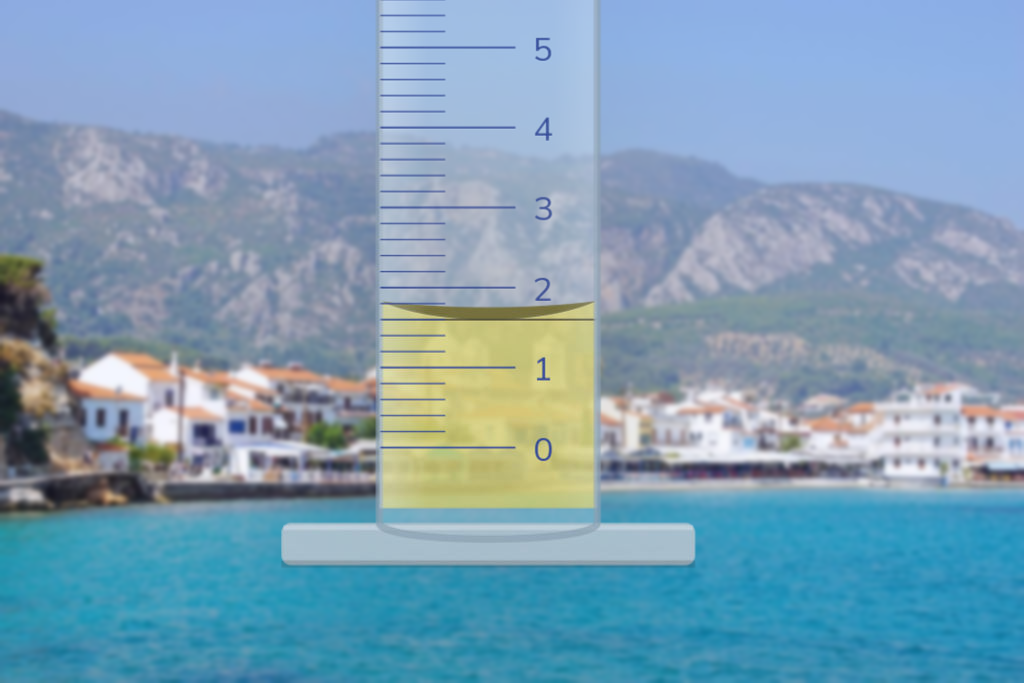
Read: 1.6 mL
